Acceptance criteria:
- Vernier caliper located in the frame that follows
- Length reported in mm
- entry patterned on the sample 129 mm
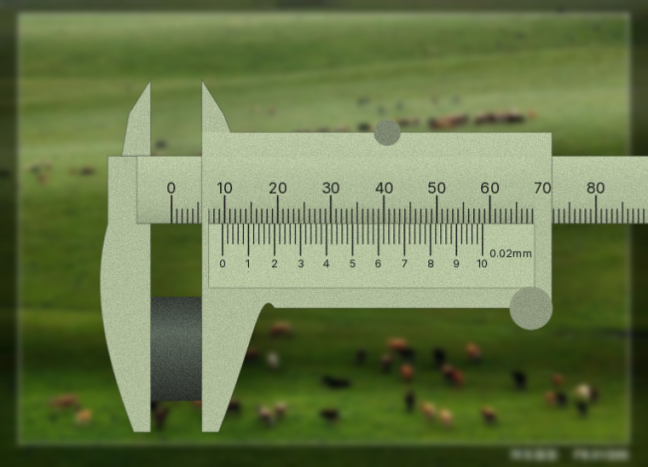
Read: 9.6 mm
